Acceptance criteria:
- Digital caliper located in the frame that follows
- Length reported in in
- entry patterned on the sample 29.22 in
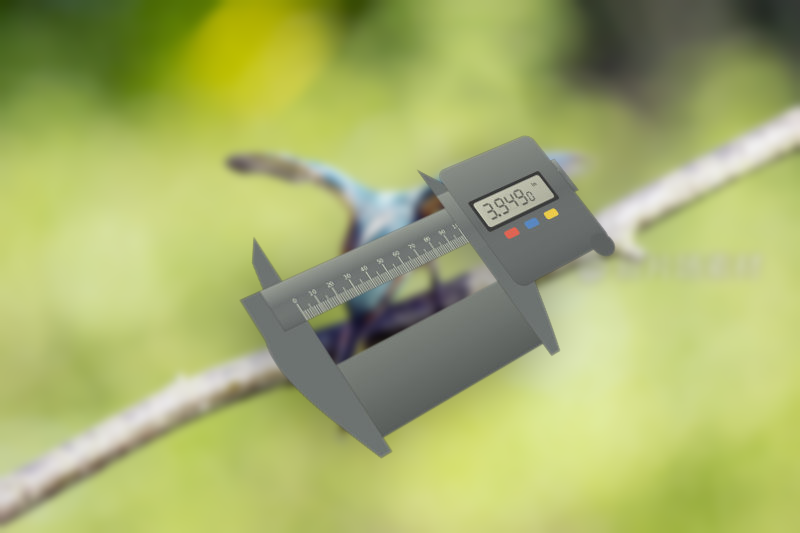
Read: 3.9490 in
